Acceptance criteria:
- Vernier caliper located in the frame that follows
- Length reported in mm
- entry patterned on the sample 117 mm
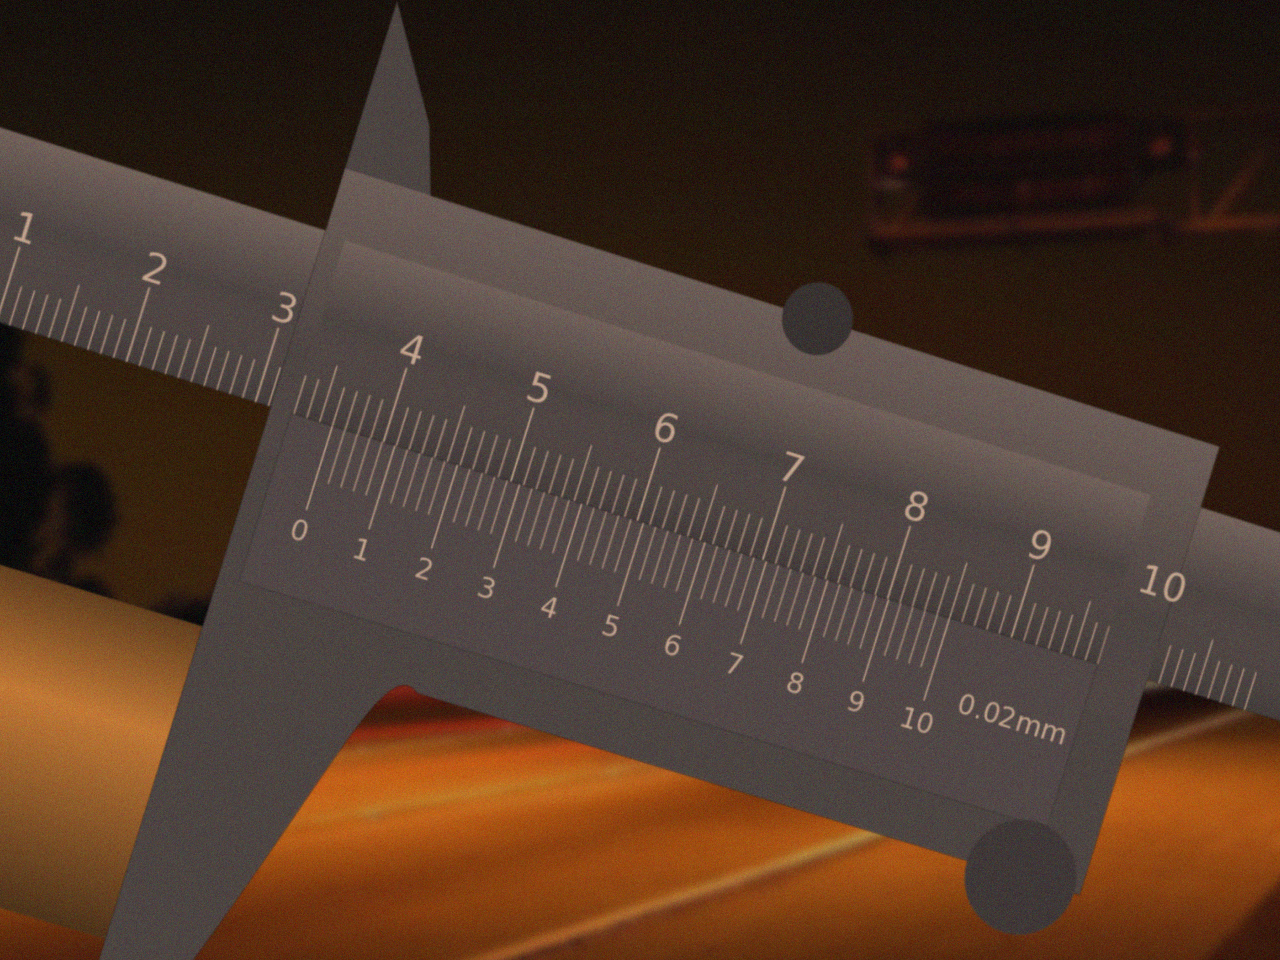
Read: 36.0 mm
